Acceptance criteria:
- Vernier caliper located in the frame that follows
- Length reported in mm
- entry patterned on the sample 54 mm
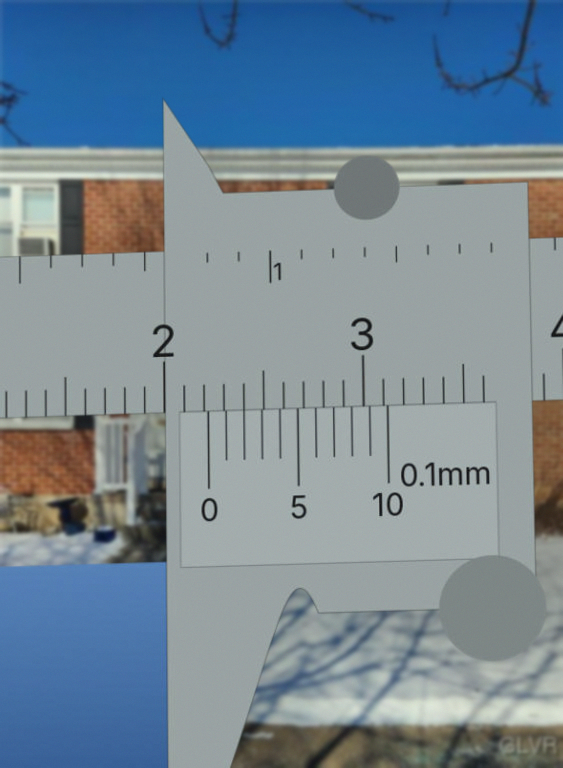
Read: 22.2 mm
